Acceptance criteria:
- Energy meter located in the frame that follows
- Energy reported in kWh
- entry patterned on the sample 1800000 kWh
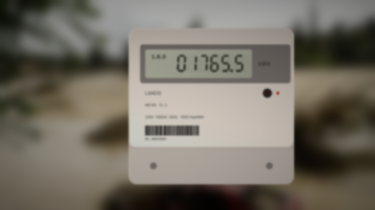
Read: 1765.5 kWh
